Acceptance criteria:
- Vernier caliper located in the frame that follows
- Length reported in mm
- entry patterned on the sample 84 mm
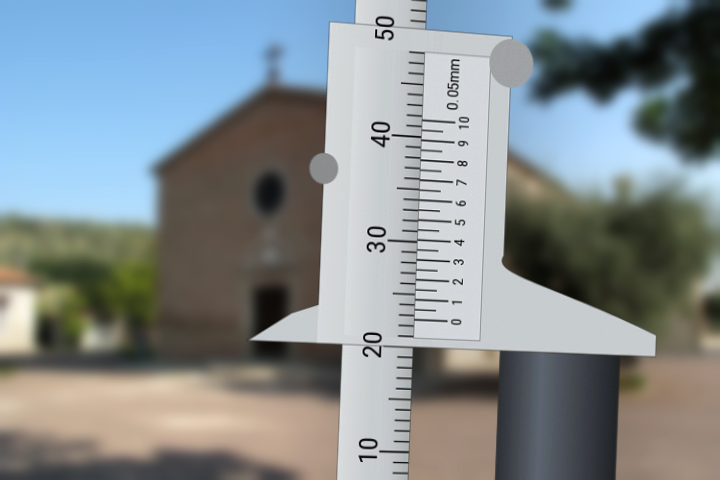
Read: 22.6 mm
